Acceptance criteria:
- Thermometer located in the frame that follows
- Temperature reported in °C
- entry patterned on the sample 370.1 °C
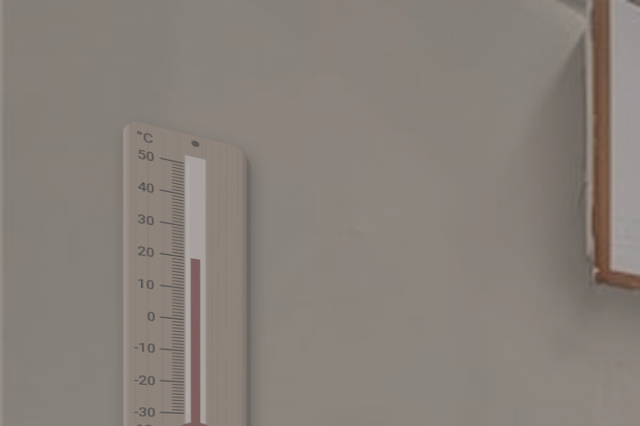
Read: 20 °C
